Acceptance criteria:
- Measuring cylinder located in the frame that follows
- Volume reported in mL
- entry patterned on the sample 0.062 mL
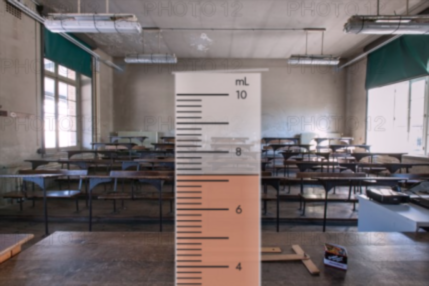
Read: 7.2 mL
